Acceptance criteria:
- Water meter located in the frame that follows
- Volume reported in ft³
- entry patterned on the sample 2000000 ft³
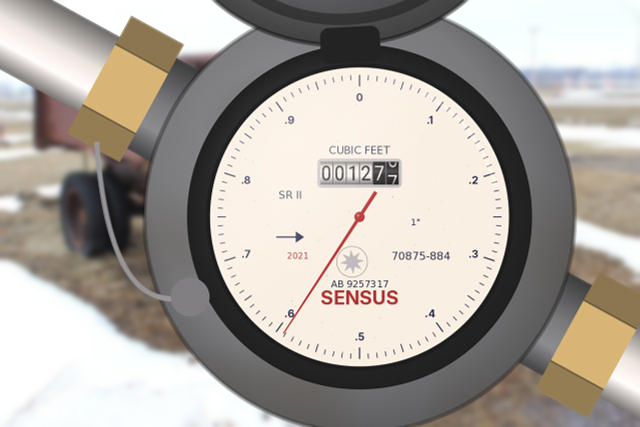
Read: 1276.59 ft³
